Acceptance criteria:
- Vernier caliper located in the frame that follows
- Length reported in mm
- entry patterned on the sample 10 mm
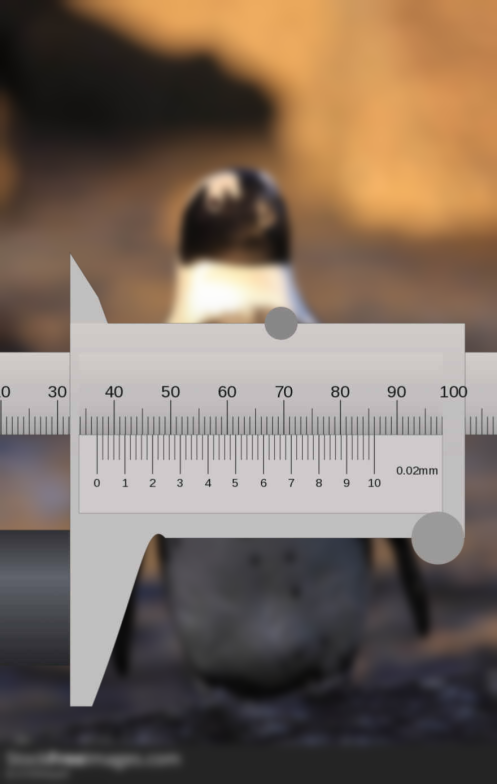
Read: 37.0 mm
